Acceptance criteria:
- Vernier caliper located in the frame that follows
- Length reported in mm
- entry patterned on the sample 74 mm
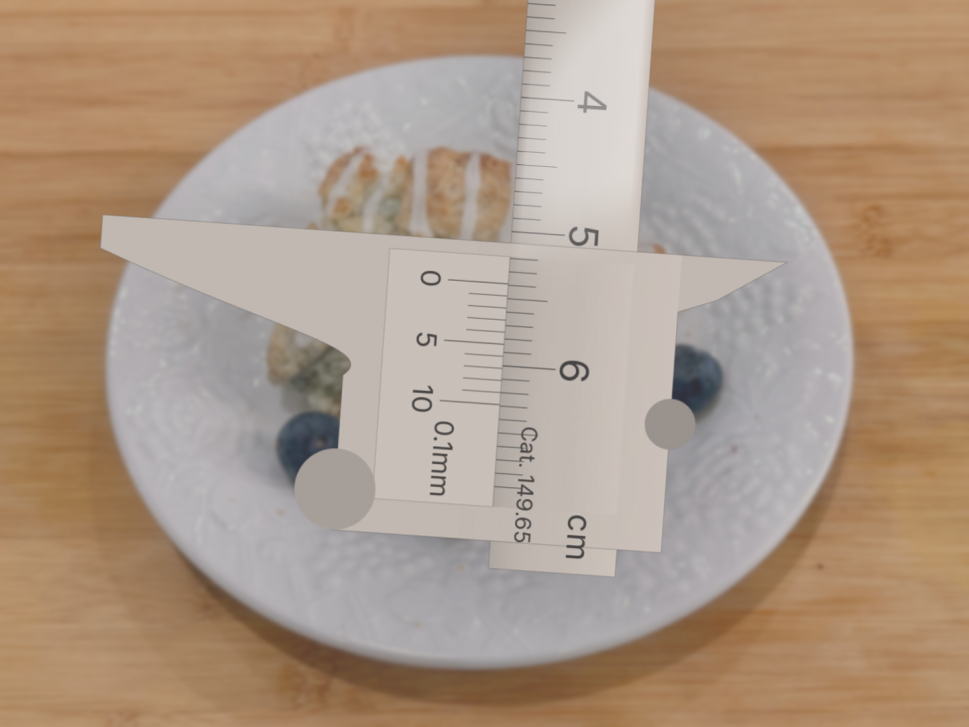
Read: 53.9 mm
